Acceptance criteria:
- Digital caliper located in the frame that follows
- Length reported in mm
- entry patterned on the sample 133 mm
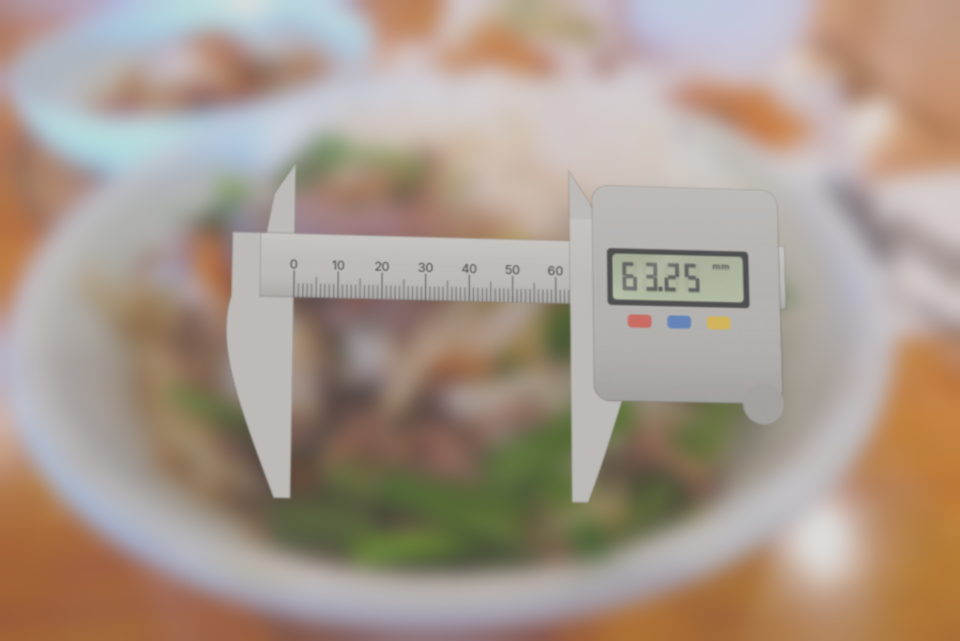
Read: 63.25 mm
